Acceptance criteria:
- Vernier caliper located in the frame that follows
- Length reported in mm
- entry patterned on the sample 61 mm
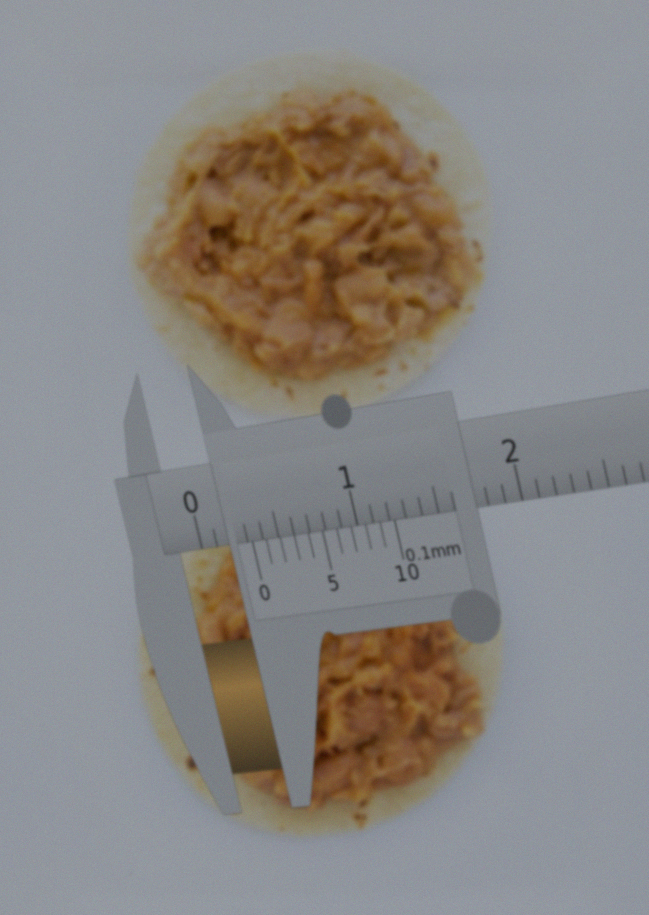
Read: 3.3 mm
